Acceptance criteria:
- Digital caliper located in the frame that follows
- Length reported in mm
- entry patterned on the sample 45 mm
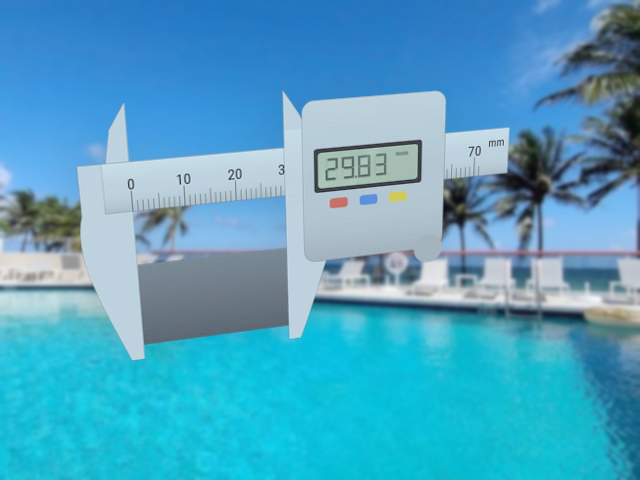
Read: 29.83 mm
